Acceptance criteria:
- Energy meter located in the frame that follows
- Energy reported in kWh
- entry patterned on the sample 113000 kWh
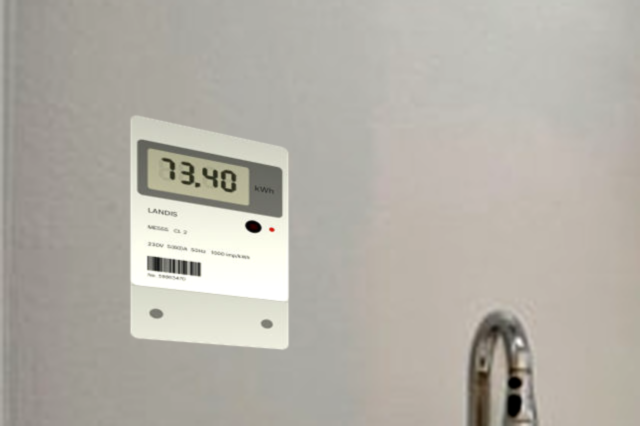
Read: 73.40 kWh
